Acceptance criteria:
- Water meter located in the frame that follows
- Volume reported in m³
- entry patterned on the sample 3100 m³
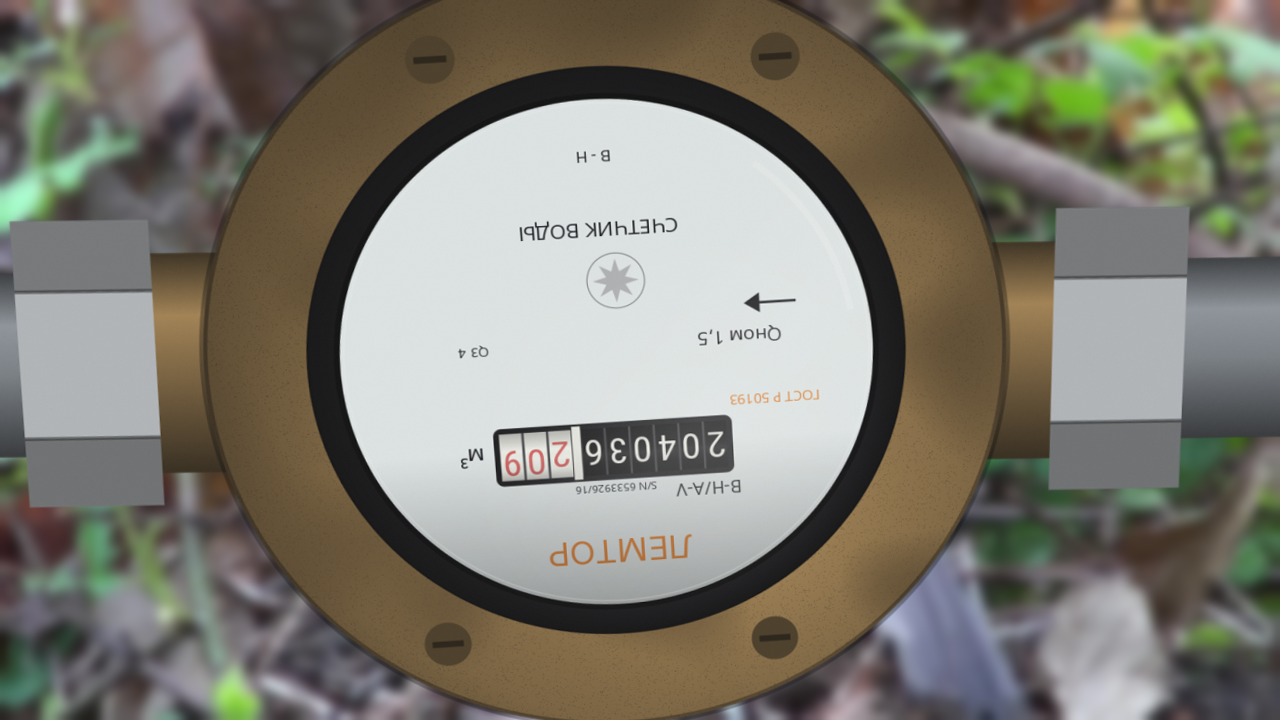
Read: 204036.209 m³
